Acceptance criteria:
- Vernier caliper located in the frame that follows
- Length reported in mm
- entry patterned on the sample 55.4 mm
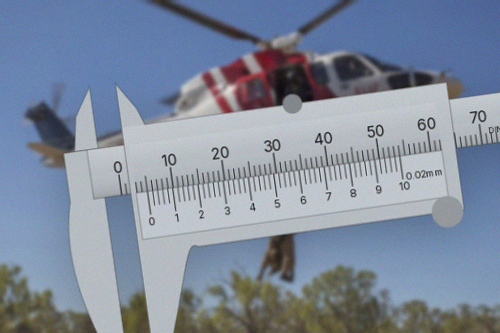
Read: 5.0 mm
